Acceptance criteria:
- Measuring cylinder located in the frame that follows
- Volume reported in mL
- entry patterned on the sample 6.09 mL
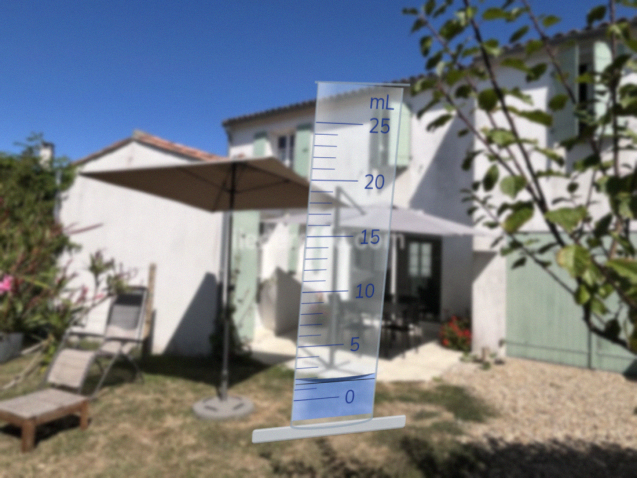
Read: 1.5 mL
